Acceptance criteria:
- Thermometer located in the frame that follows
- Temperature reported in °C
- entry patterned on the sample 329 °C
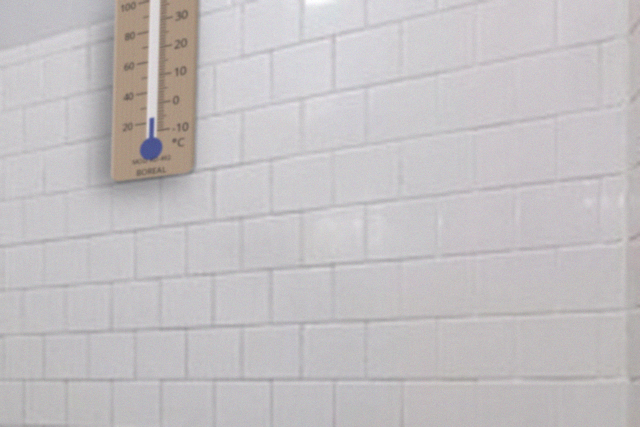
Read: -5 °C
